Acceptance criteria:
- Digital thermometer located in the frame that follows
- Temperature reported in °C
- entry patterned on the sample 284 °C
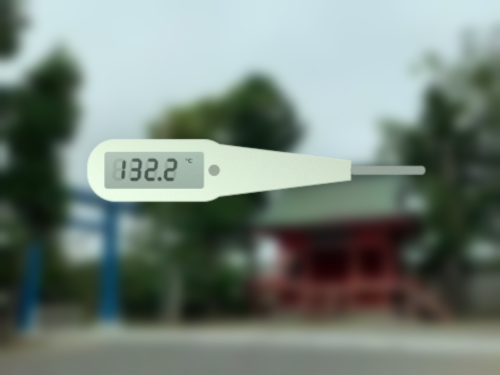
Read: 132.2 °C
